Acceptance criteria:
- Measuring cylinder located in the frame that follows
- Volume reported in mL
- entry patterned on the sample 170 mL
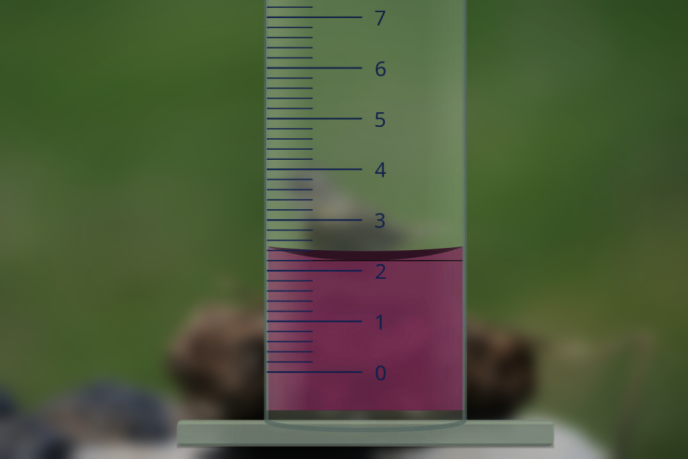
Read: 2.2 mL
